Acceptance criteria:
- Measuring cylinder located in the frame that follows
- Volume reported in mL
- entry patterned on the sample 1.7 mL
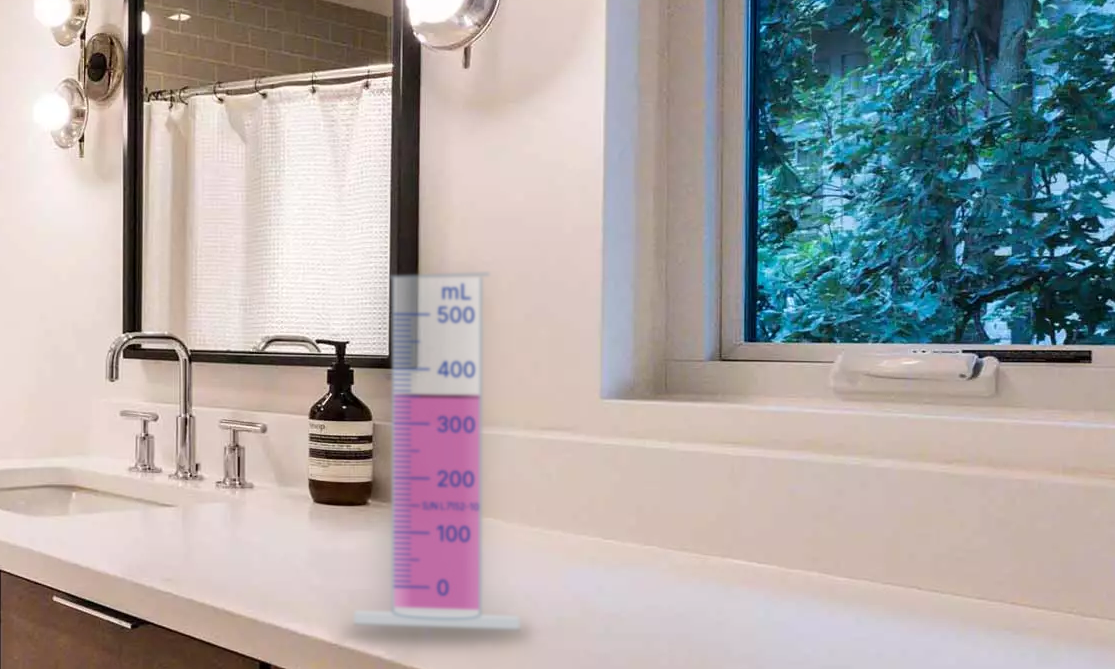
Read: 350 mL
